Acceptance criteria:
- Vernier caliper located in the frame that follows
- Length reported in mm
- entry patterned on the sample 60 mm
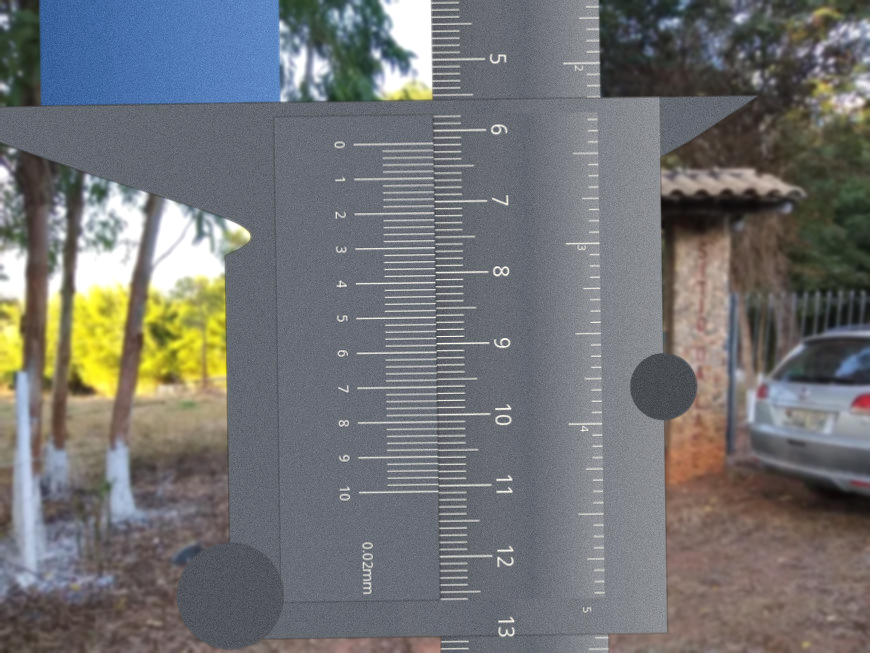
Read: 61.8 mm
